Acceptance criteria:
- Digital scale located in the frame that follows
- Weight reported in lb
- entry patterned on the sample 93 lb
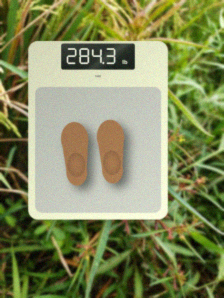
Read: 284.3 lb
